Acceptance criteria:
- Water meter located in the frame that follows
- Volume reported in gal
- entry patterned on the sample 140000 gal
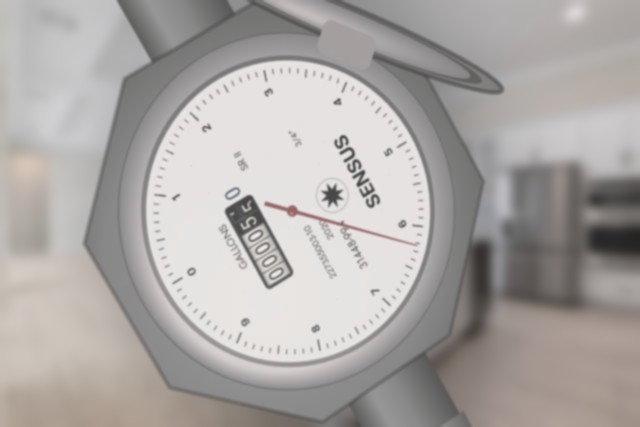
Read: 546.2 gal
